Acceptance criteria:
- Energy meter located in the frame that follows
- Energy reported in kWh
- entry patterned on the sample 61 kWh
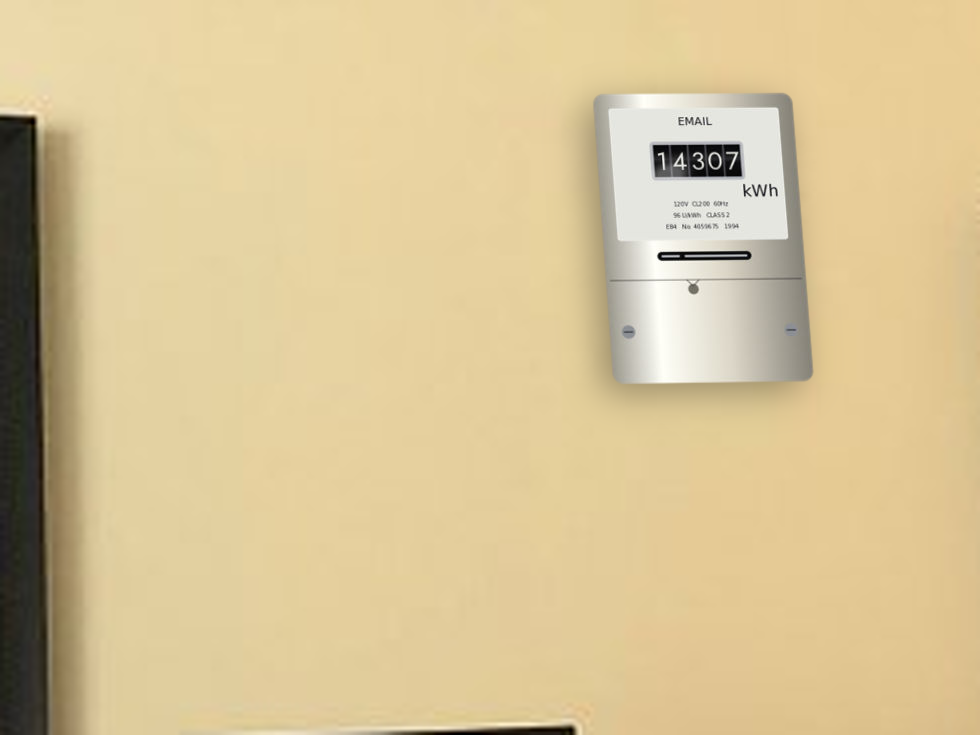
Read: 14307 kWh
